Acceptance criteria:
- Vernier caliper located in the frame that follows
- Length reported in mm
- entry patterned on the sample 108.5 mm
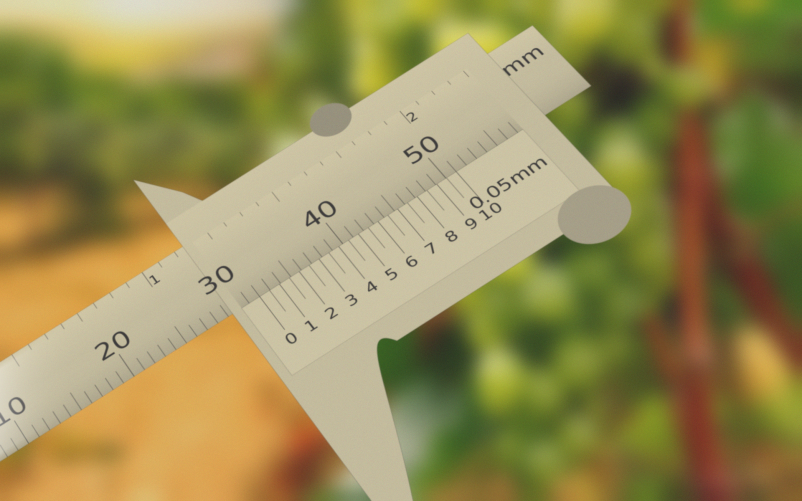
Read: 32.0 mm
